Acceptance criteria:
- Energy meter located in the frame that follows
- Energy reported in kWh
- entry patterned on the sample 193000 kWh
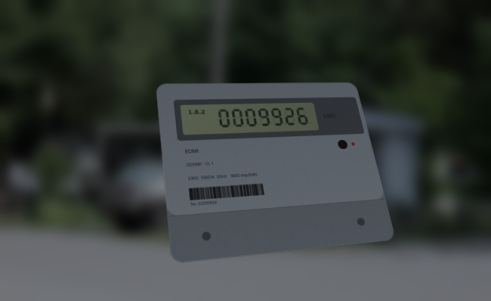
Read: 9926 kWh
